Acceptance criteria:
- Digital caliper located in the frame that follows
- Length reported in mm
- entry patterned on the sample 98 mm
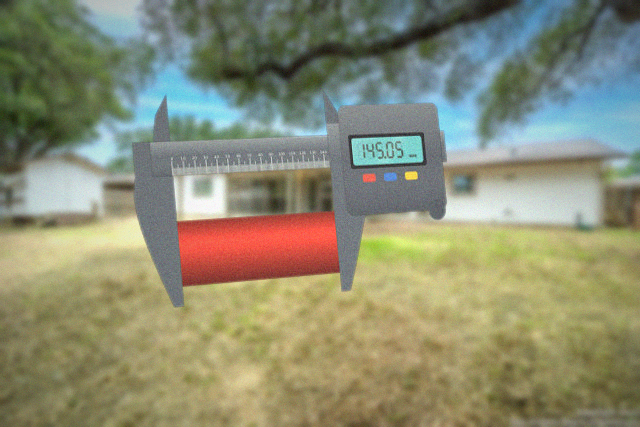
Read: 145.05 mm
